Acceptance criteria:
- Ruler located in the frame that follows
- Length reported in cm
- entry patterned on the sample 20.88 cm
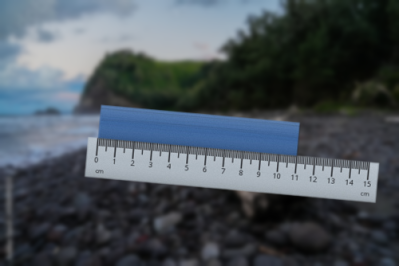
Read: 11 cm
